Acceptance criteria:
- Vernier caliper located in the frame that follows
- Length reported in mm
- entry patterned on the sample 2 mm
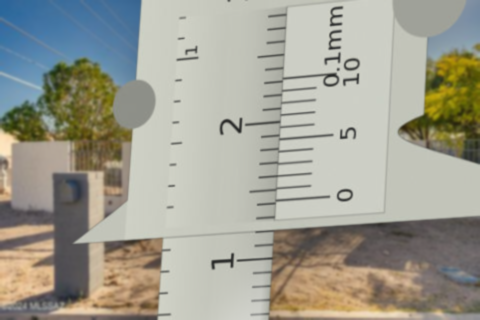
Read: 14.2 mm
